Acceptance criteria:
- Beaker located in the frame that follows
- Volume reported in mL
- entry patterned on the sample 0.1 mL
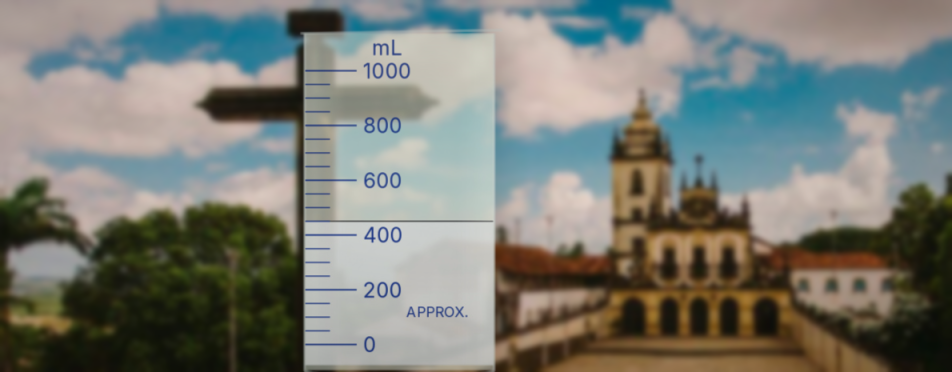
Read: 450 mL
